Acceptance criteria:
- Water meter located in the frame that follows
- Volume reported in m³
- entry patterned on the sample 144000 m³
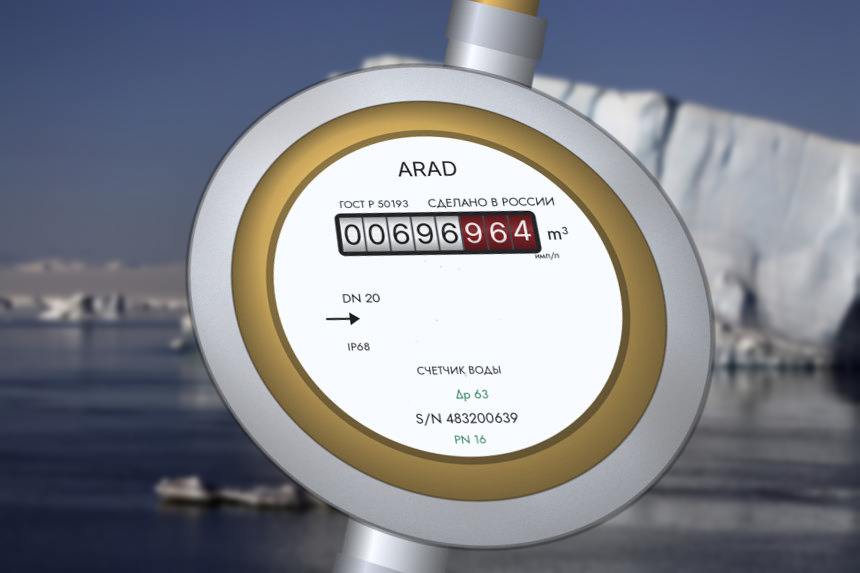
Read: 696.964 m³
